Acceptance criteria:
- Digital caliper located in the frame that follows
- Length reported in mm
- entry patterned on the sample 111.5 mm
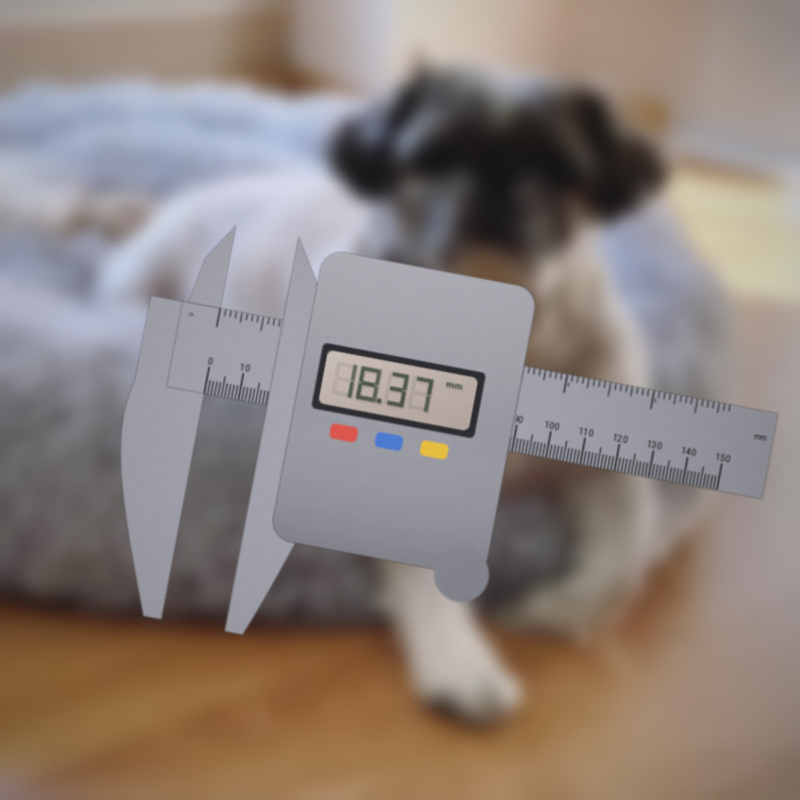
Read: 18.37 mm
